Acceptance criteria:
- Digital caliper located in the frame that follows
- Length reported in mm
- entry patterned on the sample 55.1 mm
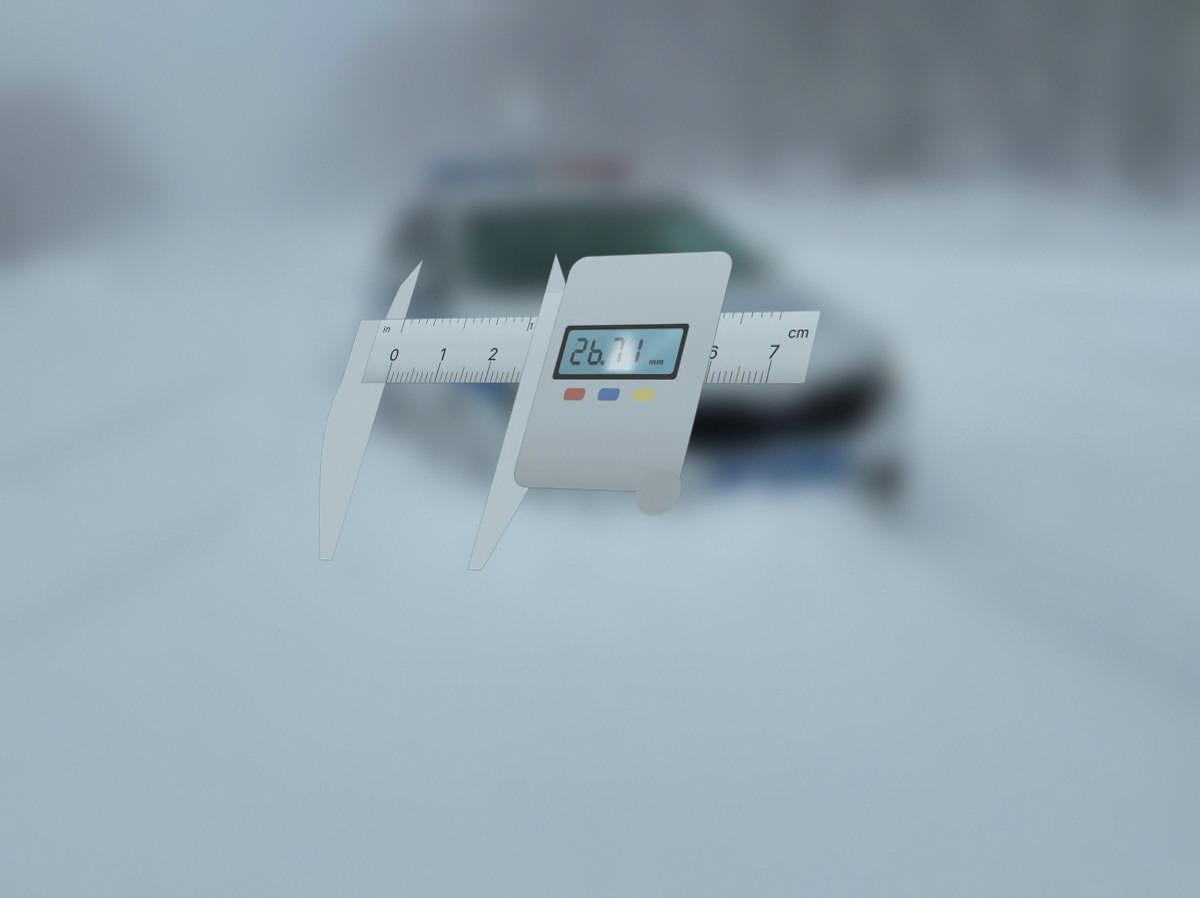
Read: 26.71 mm
